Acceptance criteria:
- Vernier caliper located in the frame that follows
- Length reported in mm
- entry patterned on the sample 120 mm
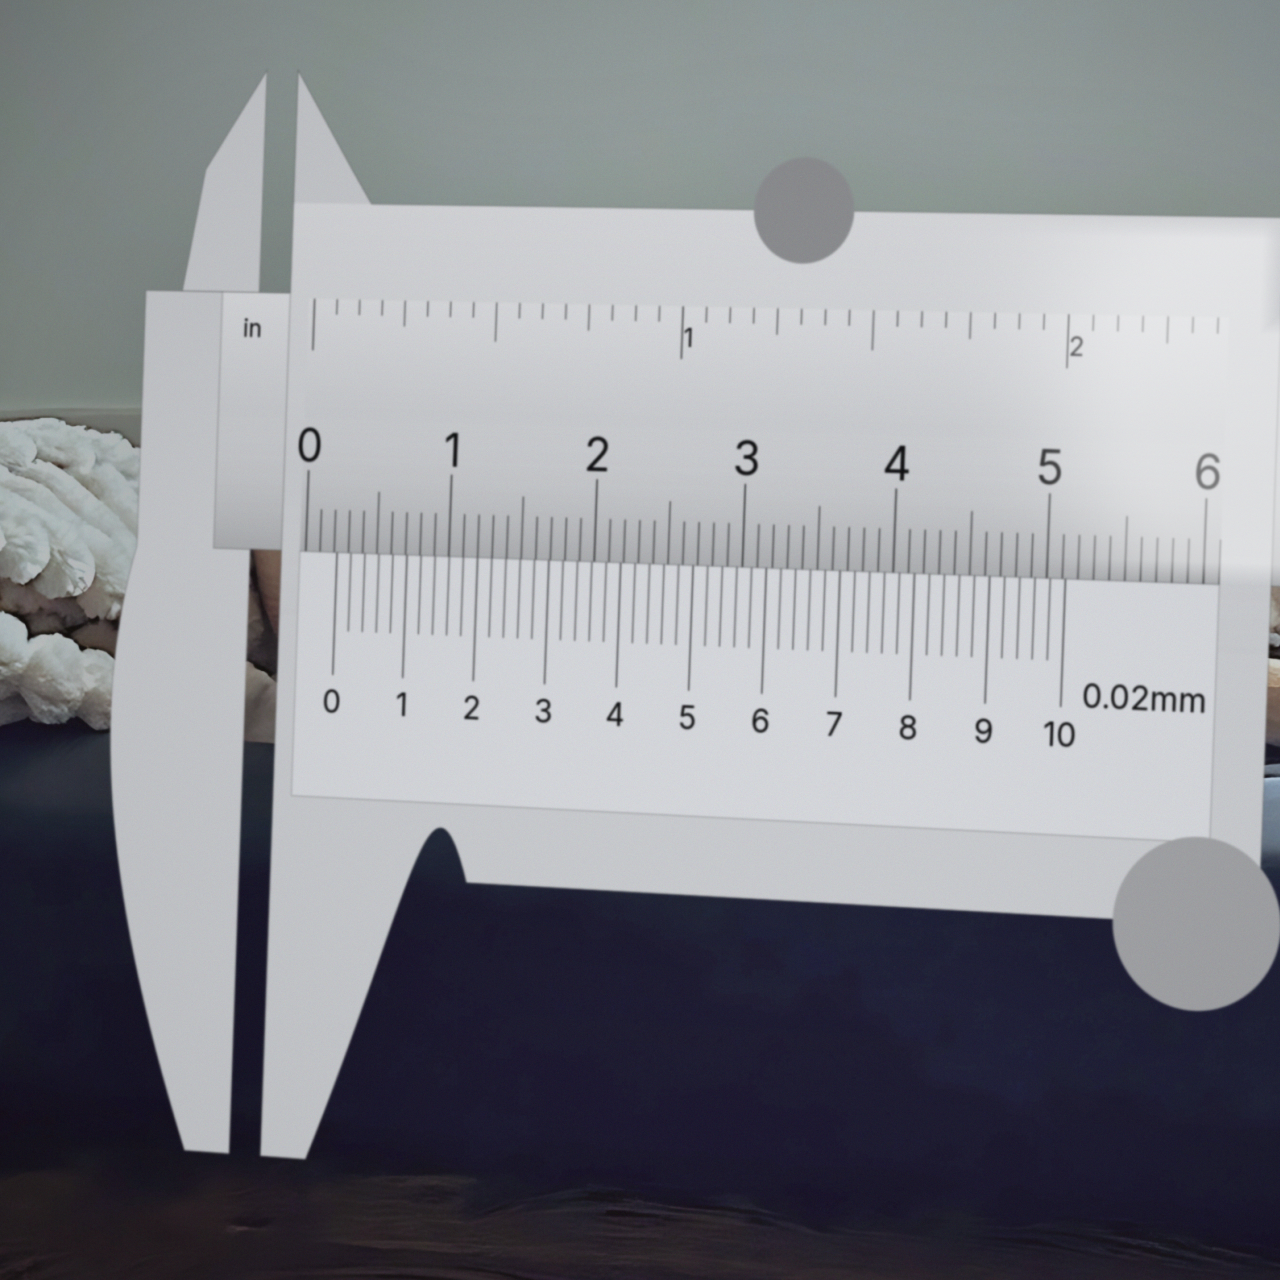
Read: 2.2 mm
